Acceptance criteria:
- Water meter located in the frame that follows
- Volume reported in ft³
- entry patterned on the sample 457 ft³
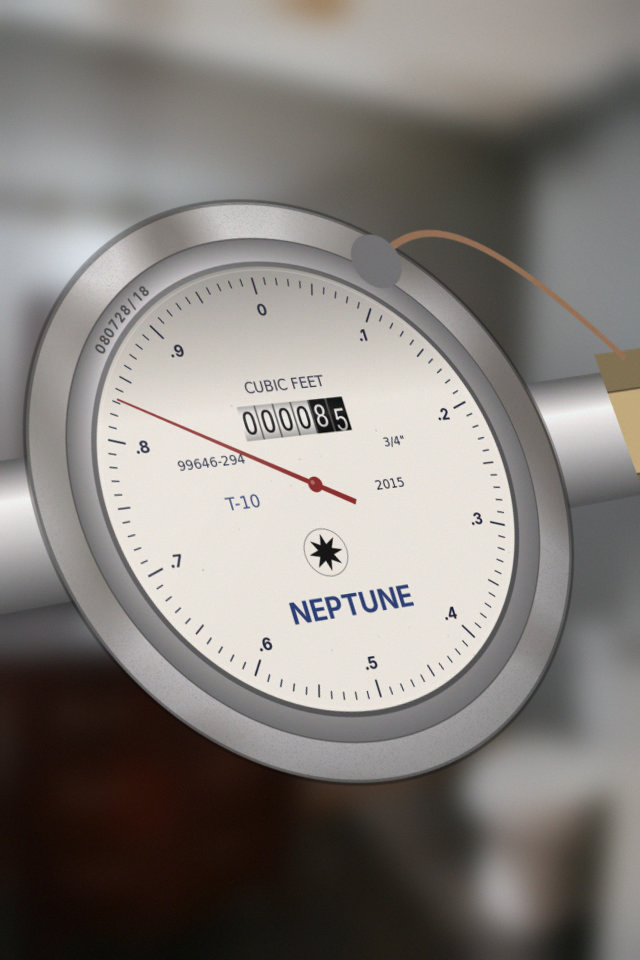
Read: 84.83 ft³
